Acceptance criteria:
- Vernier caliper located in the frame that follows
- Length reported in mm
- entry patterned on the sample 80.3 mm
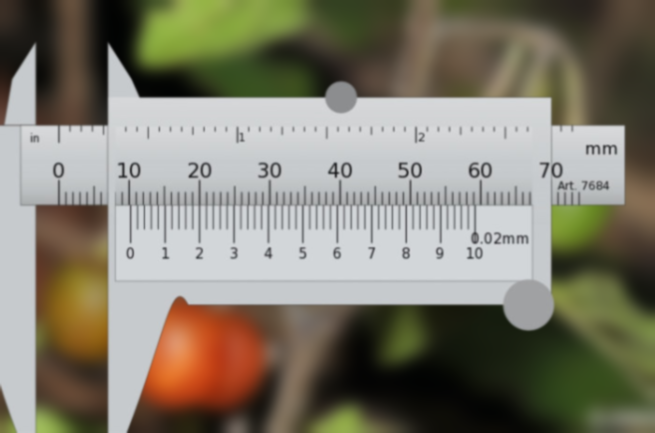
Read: 10.2 mm
